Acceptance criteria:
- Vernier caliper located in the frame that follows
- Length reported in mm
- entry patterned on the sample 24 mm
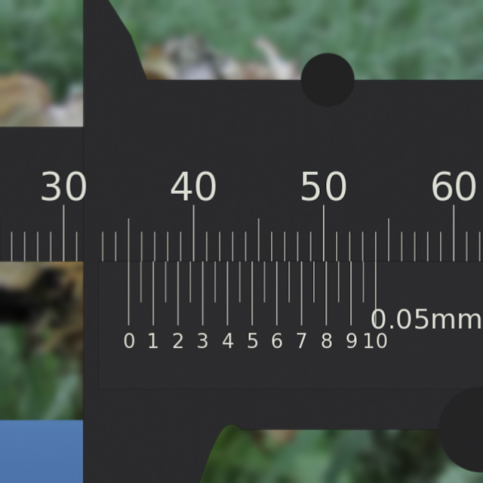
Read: 35.0 mm
